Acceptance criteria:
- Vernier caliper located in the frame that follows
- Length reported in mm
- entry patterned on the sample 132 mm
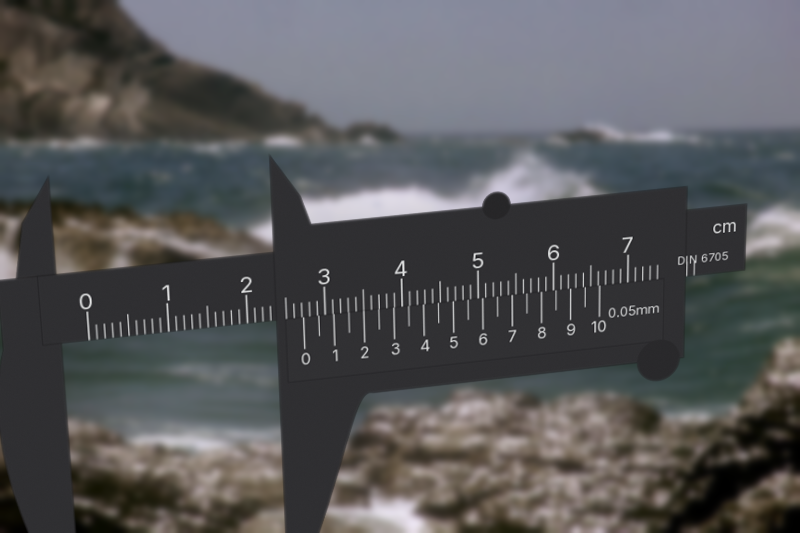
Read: 27.2 mm
